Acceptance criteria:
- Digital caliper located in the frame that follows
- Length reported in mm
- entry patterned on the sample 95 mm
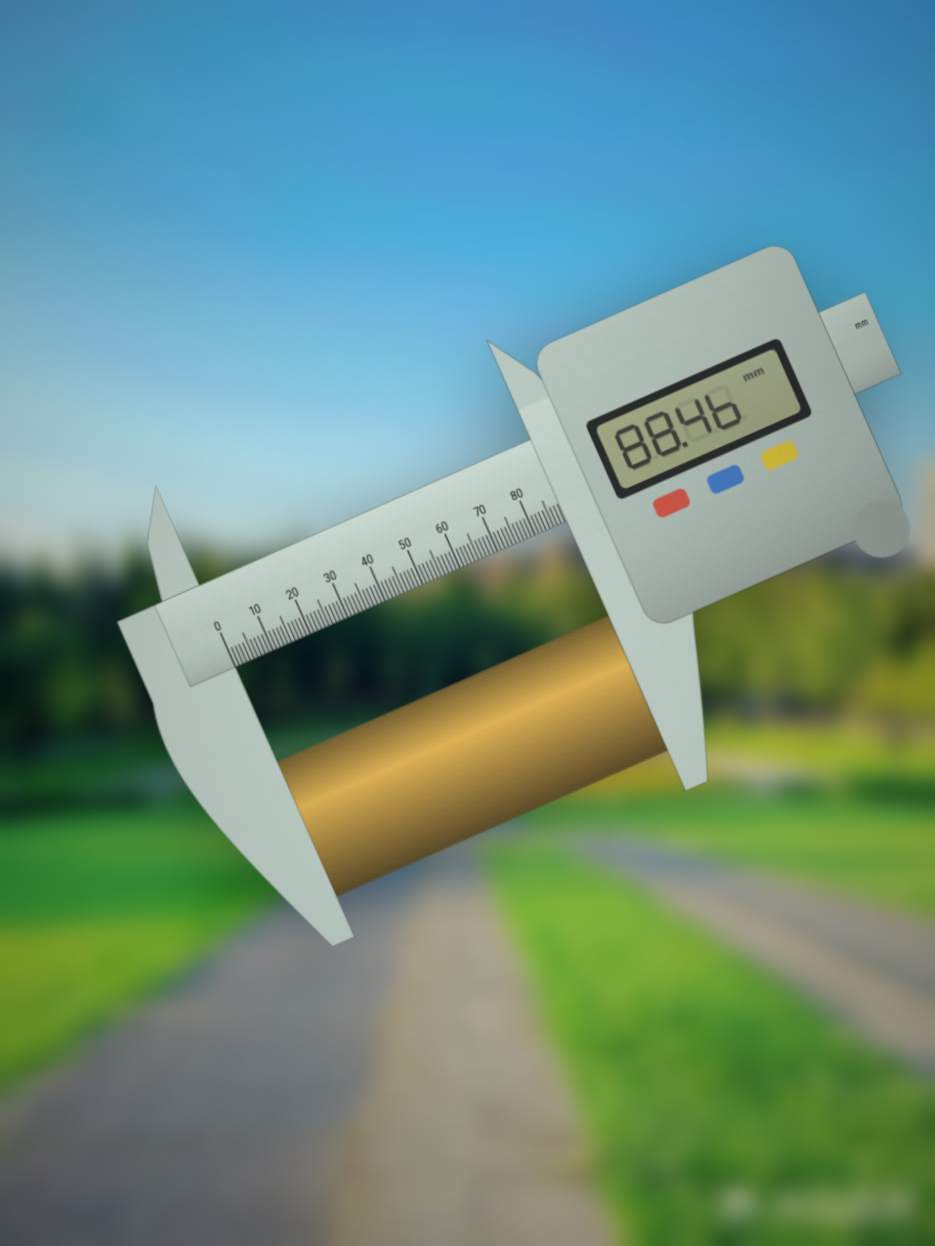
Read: 88.46 mm
